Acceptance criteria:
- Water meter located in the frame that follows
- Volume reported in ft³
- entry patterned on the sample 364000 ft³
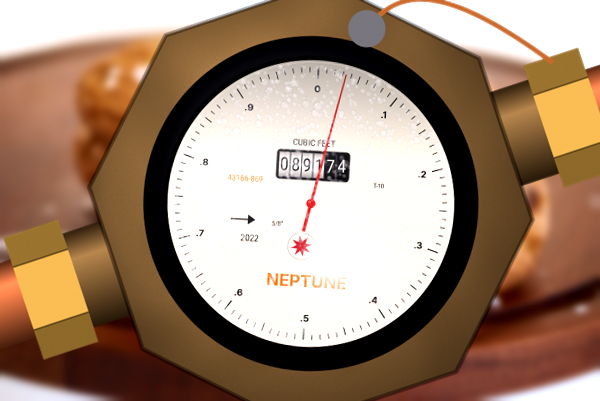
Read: 89174.03 ft³
